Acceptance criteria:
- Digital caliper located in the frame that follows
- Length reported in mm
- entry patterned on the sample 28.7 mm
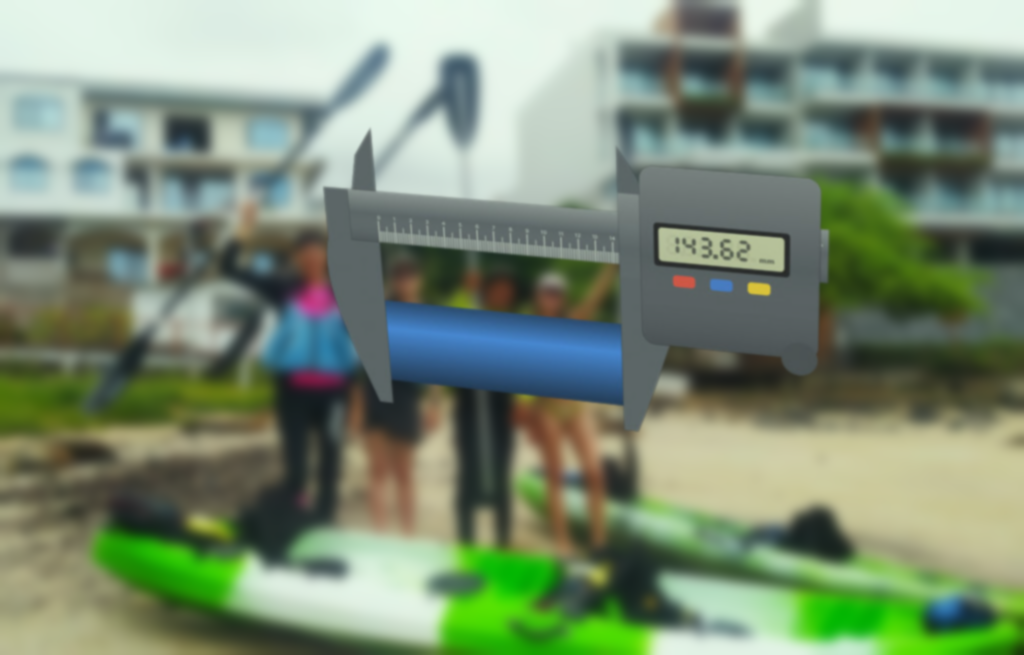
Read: 143.62 mm
